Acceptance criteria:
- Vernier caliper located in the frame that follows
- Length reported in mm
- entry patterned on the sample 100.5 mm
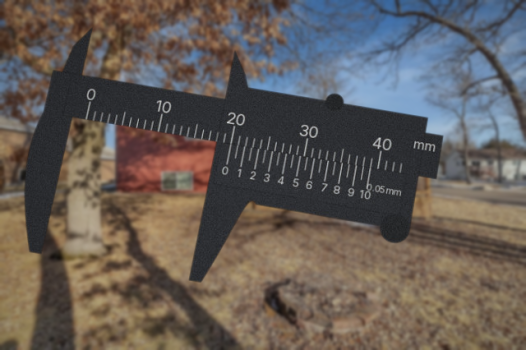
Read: 20.0 mm
